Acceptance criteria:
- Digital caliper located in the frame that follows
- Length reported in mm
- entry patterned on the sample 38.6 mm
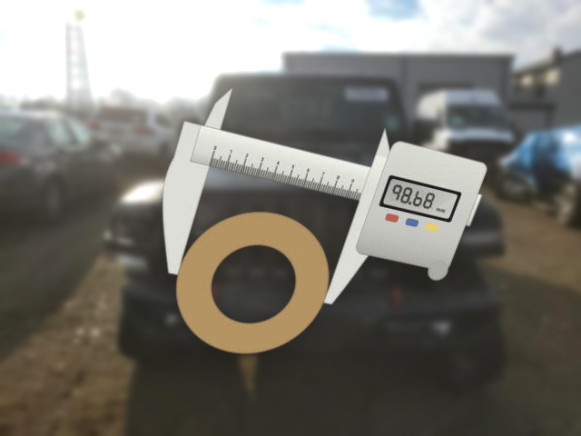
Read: 98.68 mm
